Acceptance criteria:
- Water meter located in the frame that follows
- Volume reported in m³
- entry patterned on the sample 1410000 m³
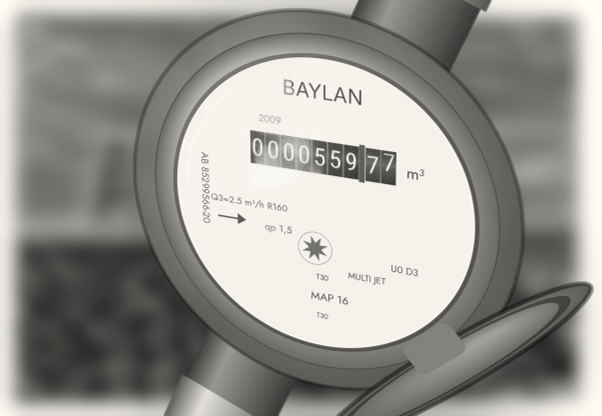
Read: 559.77 m³
